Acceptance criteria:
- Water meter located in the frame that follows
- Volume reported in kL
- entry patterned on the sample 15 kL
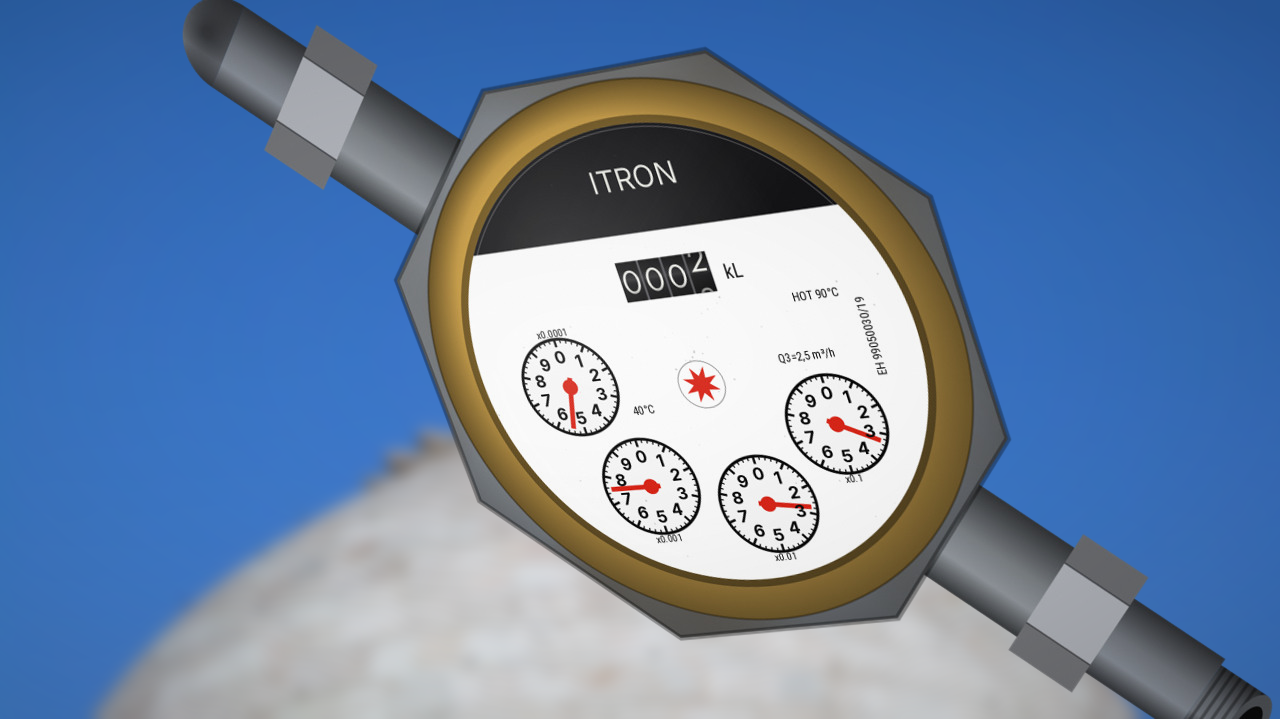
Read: 2.3275 kL
